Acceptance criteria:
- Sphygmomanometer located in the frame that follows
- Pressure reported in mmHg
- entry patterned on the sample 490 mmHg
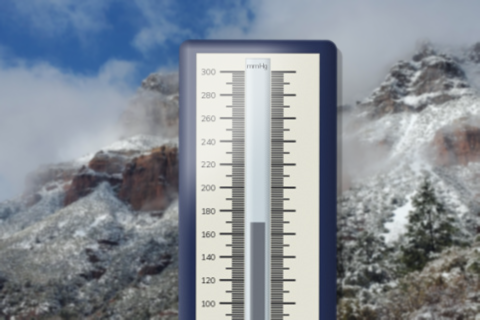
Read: 170 mmHg
